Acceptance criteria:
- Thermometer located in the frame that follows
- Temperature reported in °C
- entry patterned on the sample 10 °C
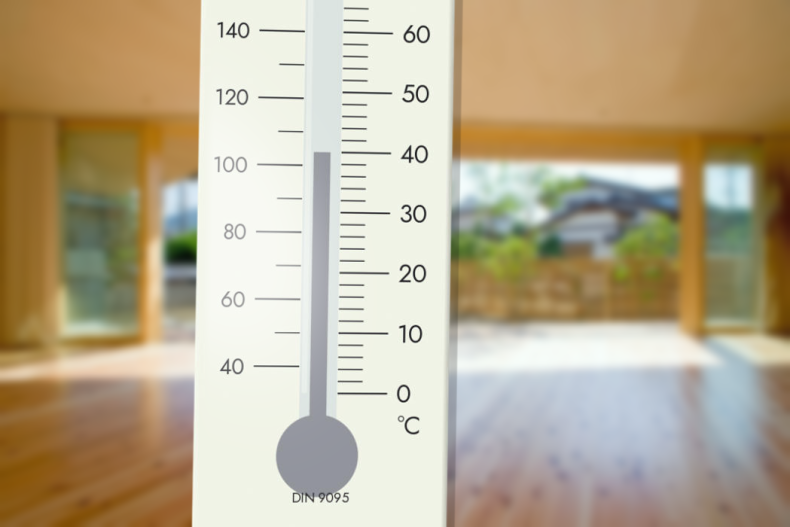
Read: 40 °C
